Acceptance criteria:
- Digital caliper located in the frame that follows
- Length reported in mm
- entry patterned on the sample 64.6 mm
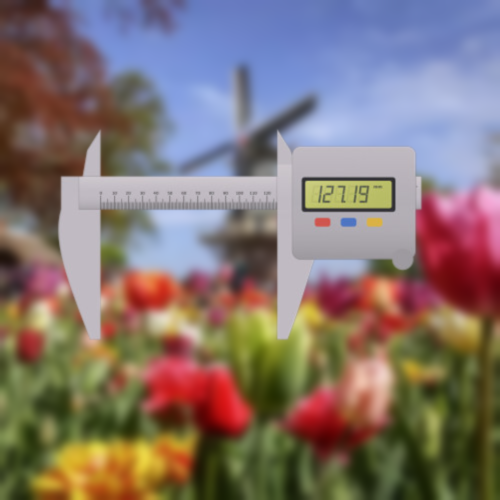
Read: 127.19 mm
